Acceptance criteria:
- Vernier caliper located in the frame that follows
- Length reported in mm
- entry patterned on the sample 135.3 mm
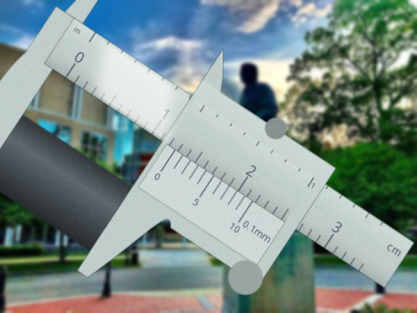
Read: 12.7 mm
